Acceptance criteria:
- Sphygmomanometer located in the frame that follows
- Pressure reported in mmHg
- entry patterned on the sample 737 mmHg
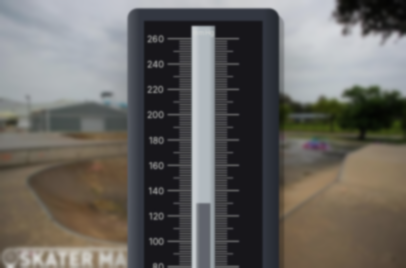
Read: 130 mmHg
